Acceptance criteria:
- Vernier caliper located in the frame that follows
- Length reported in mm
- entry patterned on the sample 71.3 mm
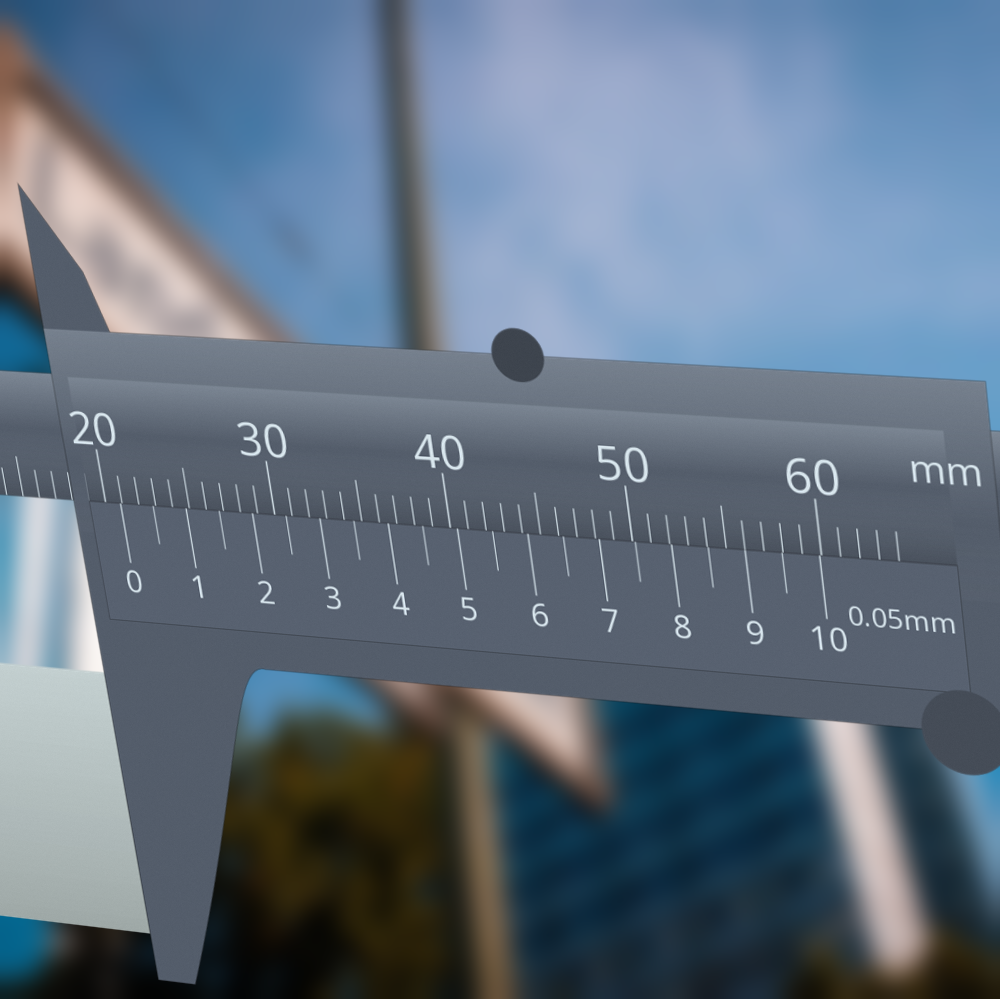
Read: 20.9 mm
